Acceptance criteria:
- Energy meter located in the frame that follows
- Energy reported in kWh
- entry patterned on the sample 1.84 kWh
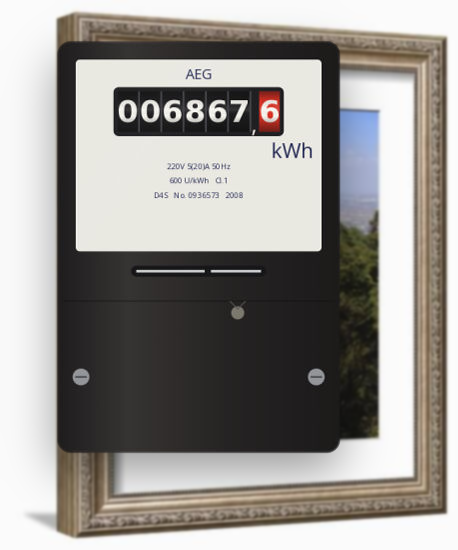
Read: 6867.6 kWh
